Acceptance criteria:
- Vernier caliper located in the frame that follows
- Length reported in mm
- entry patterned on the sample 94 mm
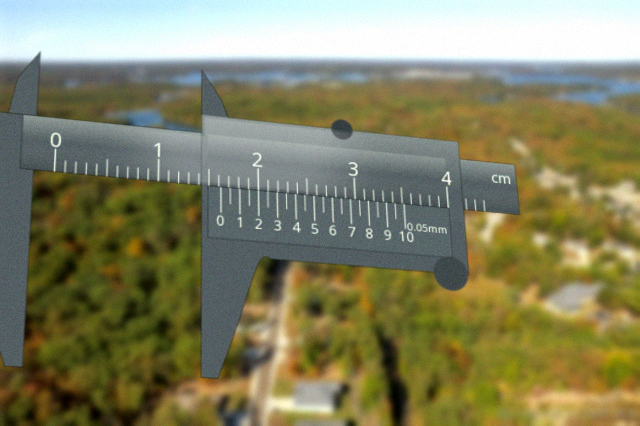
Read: 16.2 mm
